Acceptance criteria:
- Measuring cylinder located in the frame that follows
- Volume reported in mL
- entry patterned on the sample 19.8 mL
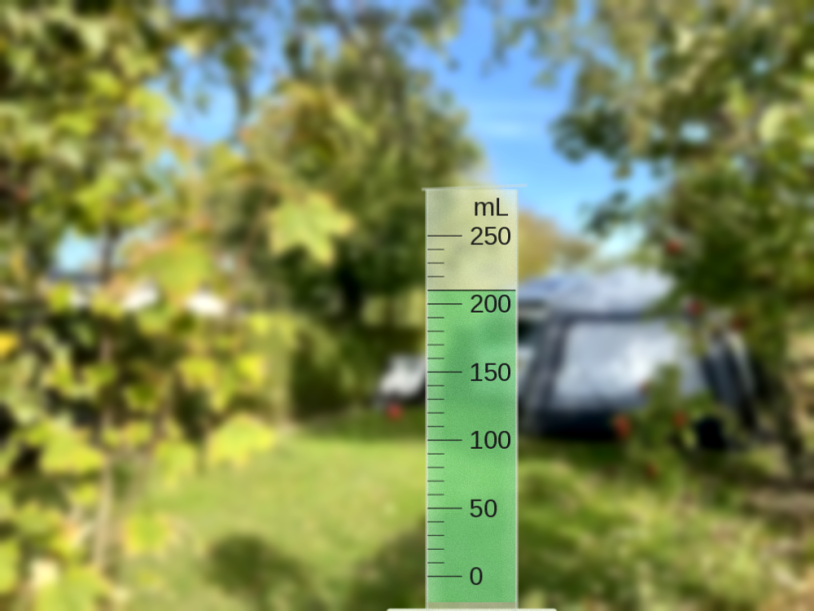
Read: 210 mL
